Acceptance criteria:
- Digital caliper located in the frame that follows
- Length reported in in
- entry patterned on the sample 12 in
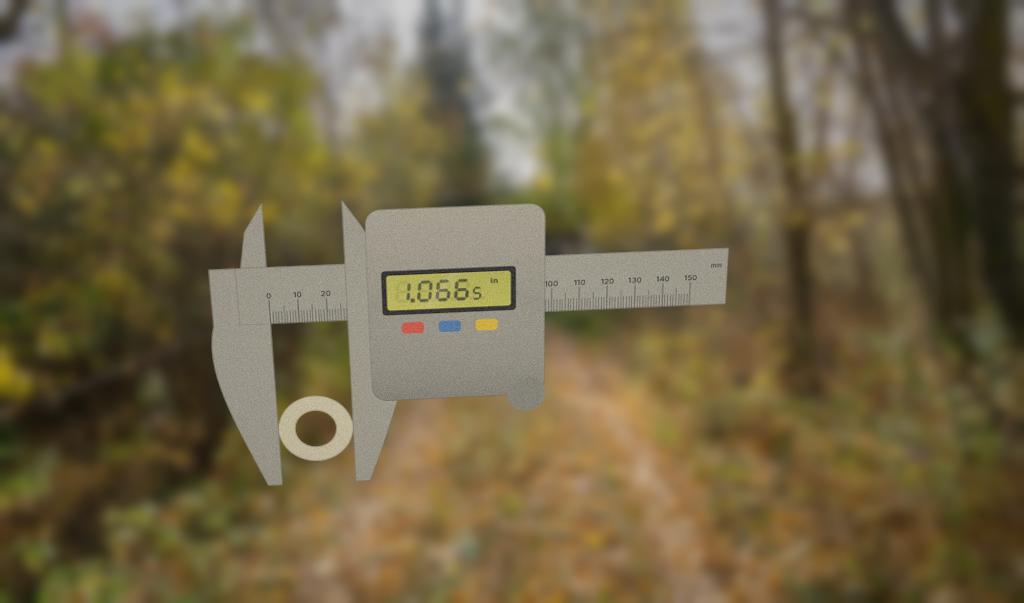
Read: 1.0665 in
